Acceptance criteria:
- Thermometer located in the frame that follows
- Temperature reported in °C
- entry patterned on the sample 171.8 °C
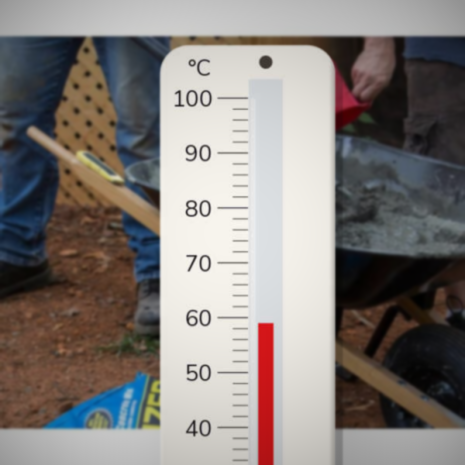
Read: 59 °C
